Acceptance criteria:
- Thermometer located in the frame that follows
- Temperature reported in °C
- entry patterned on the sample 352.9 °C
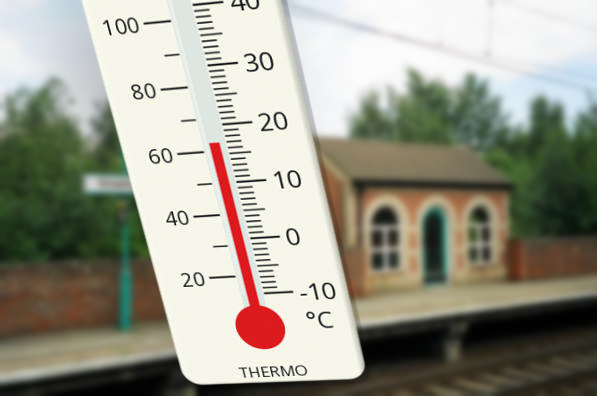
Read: 17 °C
